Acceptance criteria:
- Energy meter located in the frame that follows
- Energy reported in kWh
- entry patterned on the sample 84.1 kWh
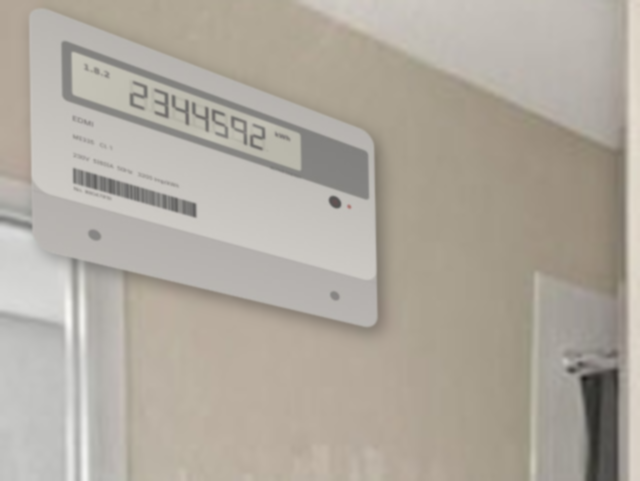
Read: 2344592 kWh
